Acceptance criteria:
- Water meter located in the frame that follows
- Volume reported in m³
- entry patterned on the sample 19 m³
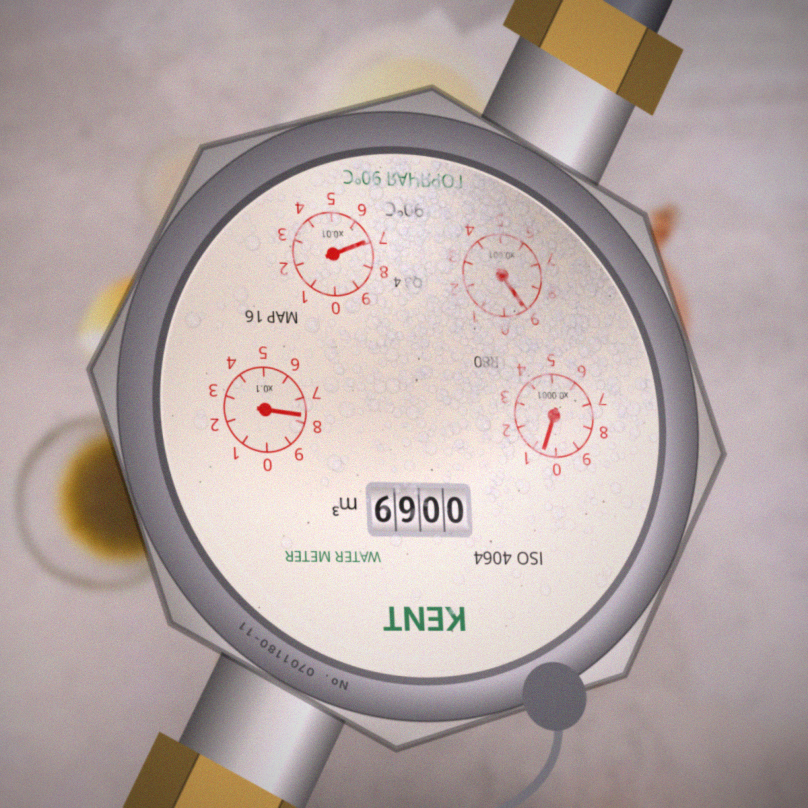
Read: 69.7690 m³
